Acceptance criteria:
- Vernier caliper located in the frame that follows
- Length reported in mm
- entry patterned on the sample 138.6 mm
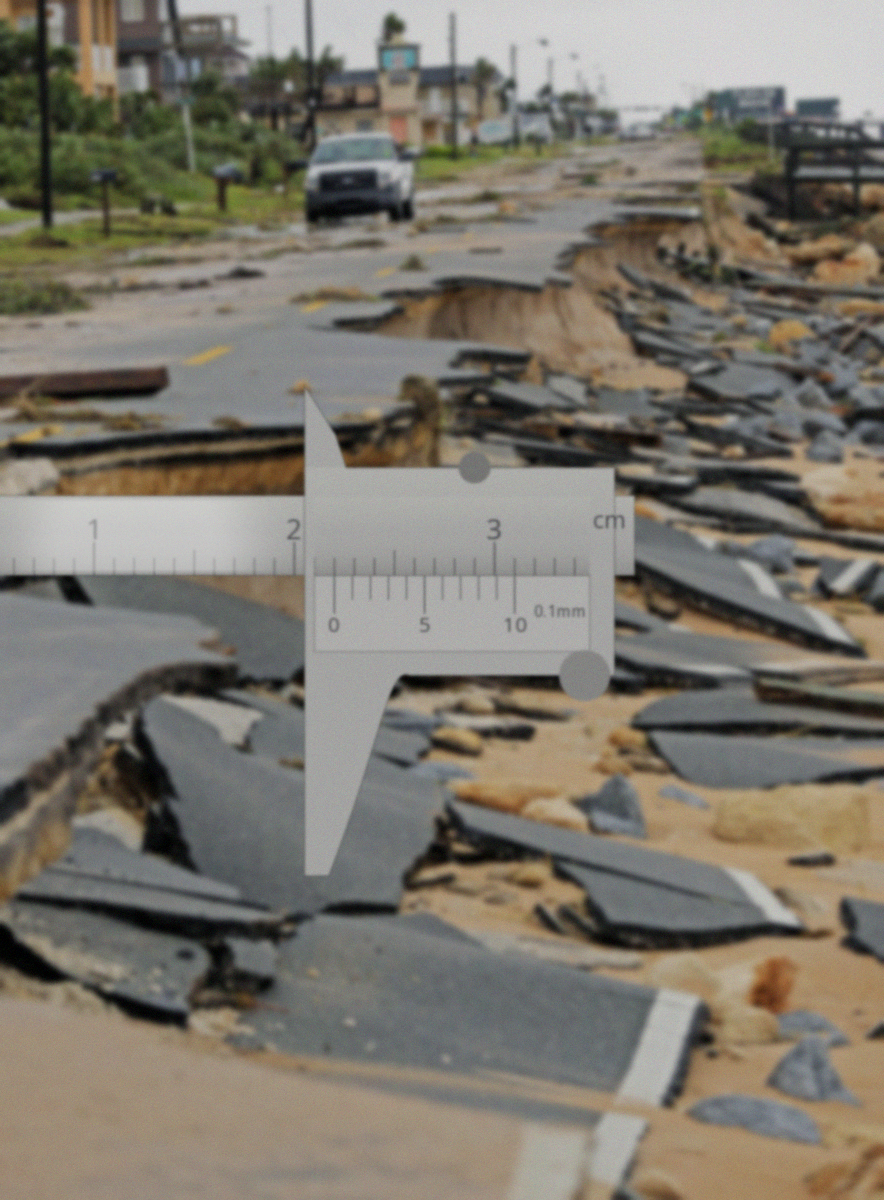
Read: 22.0 mm
